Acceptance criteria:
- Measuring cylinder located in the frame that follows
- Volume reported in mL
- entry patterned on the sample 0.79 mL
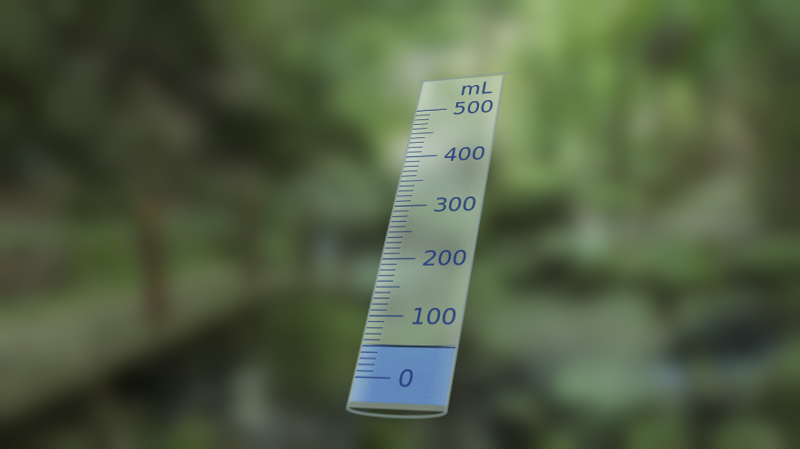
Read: 50 mL
